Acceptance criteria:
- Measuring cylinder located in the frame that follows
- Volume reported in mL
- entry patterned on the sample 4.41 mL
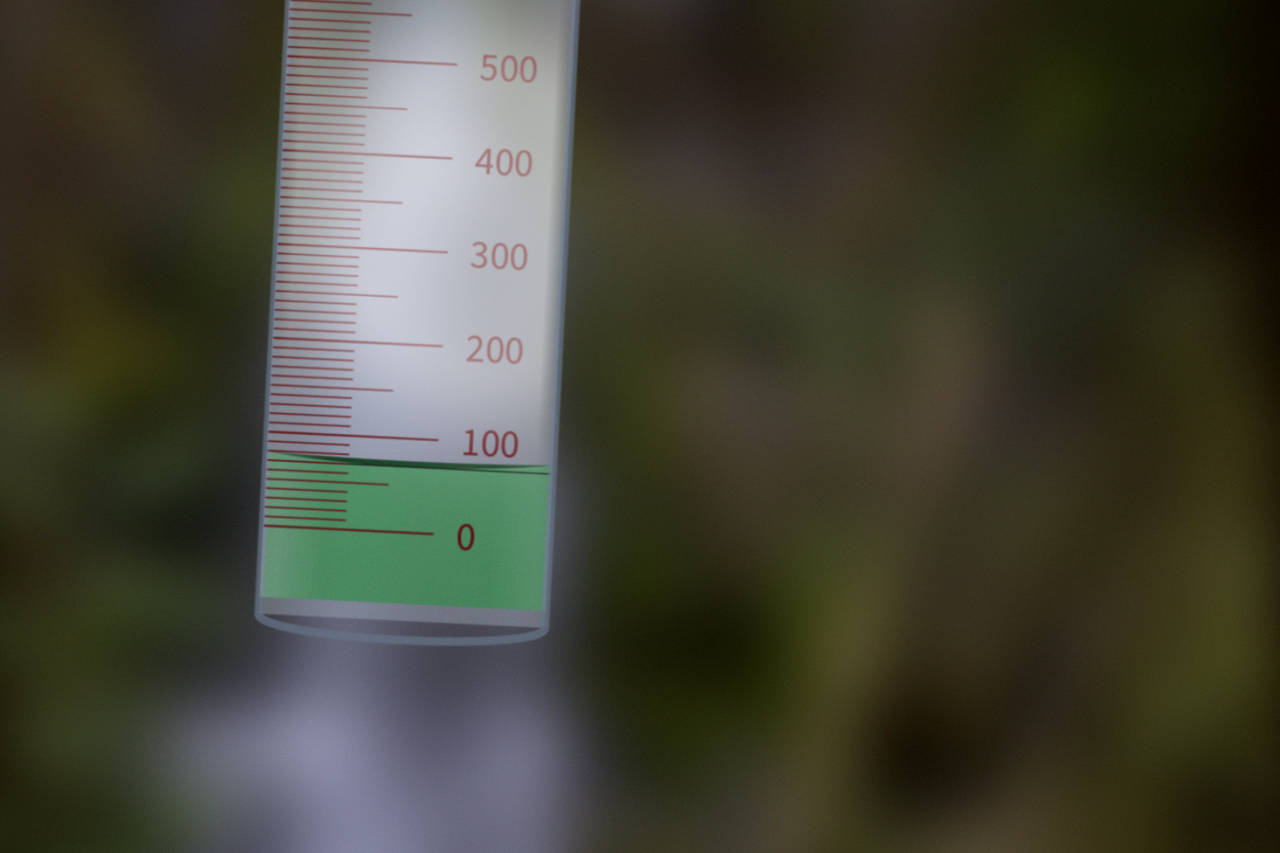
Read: 70 mL
